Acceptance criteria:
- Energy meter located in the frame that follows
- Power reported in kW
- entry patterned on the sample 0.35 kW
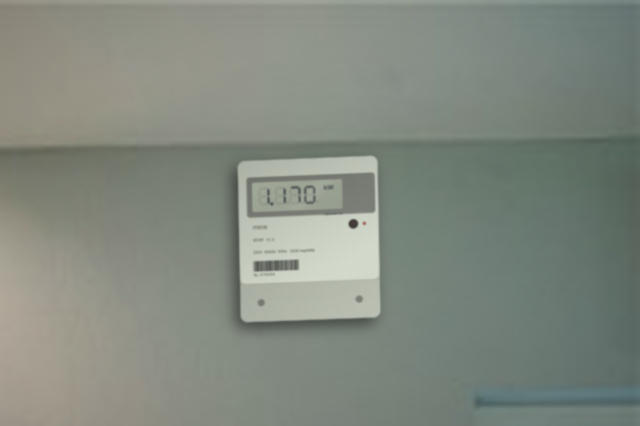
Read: 1.170 kW
